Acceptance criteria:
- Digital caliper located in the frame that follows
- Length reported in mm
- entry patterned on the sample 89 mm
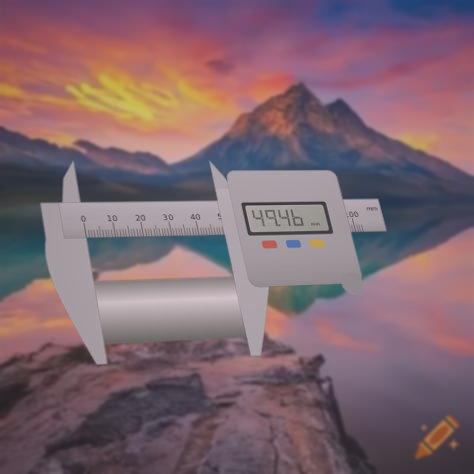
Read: 49.46 mm
